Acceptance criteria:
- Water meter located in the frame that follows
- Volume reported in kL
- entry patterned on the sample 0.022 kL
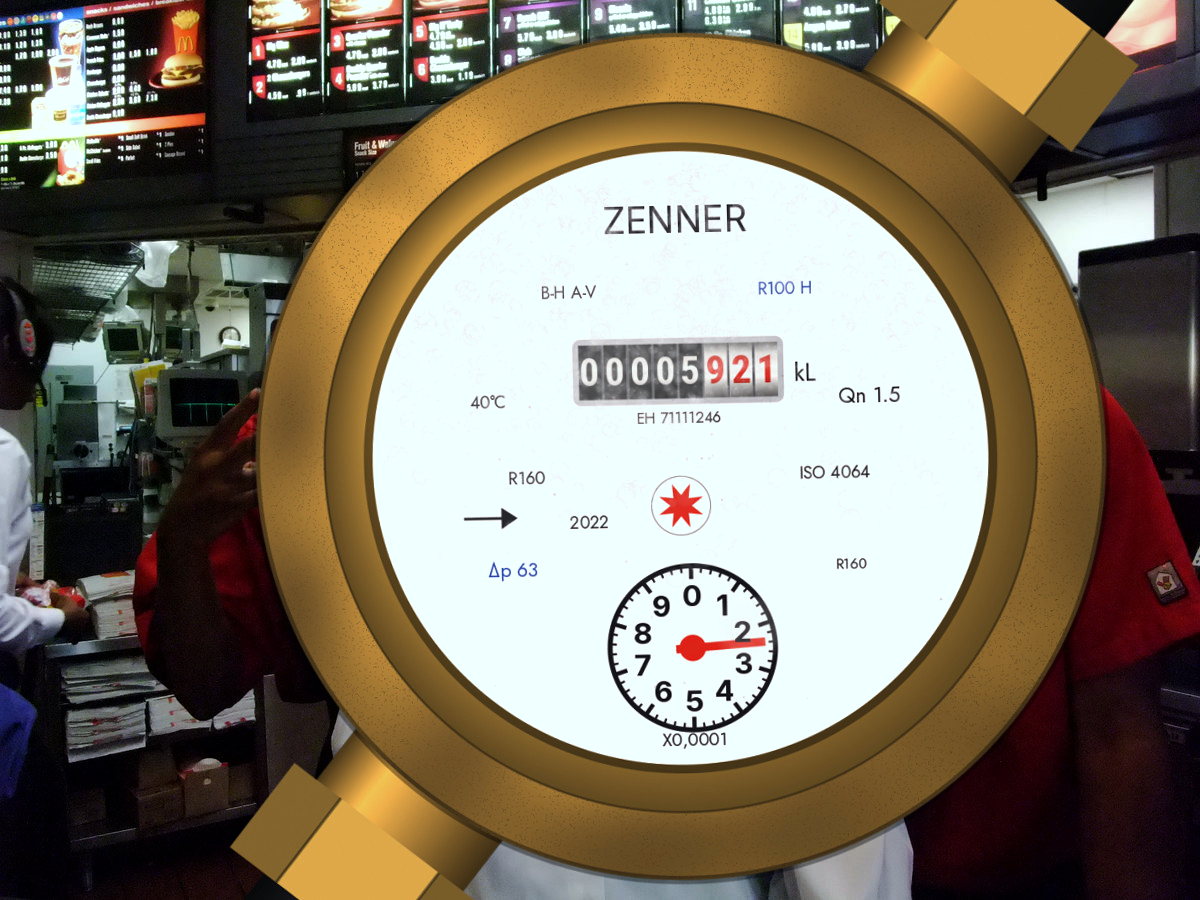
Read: 5.9212 kL
